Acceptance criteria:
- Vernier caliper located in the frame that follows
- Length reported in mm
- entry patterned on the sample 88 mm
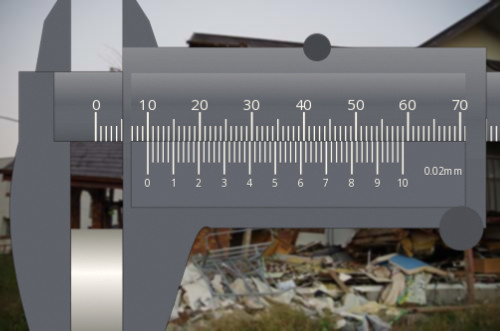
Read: 10.0 mm
